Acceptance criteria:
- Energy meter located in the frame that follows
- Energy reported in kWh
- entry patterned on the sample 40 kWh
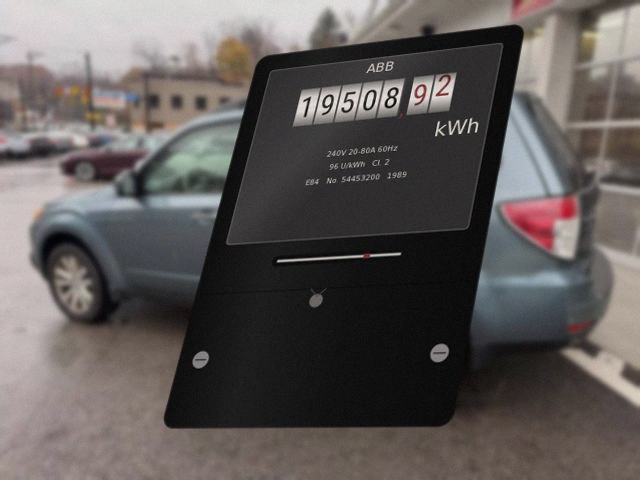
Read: 19508.92 kWh
